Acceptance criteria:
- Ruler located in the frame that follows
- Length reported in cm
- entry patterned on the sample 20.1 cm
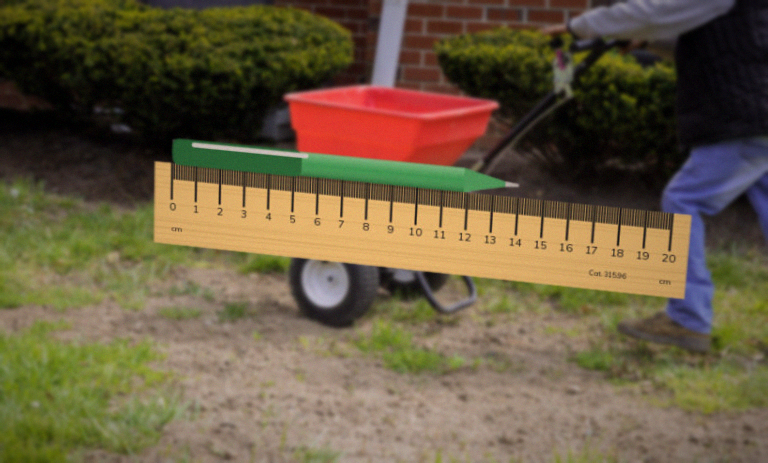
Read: 14 cm
